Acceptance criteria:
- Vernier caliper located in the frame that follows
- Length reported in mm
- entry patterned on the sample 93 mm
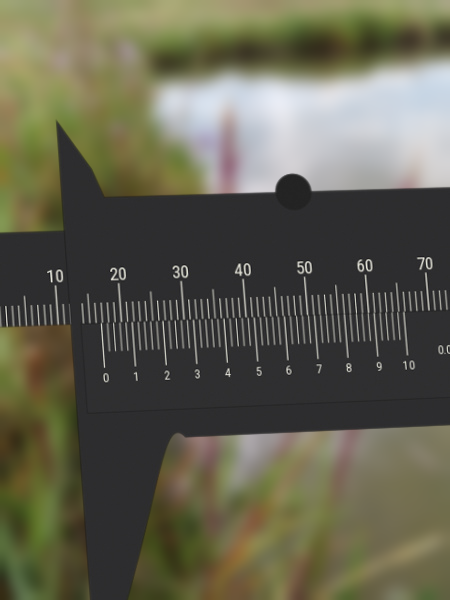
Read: 16.8 mm
